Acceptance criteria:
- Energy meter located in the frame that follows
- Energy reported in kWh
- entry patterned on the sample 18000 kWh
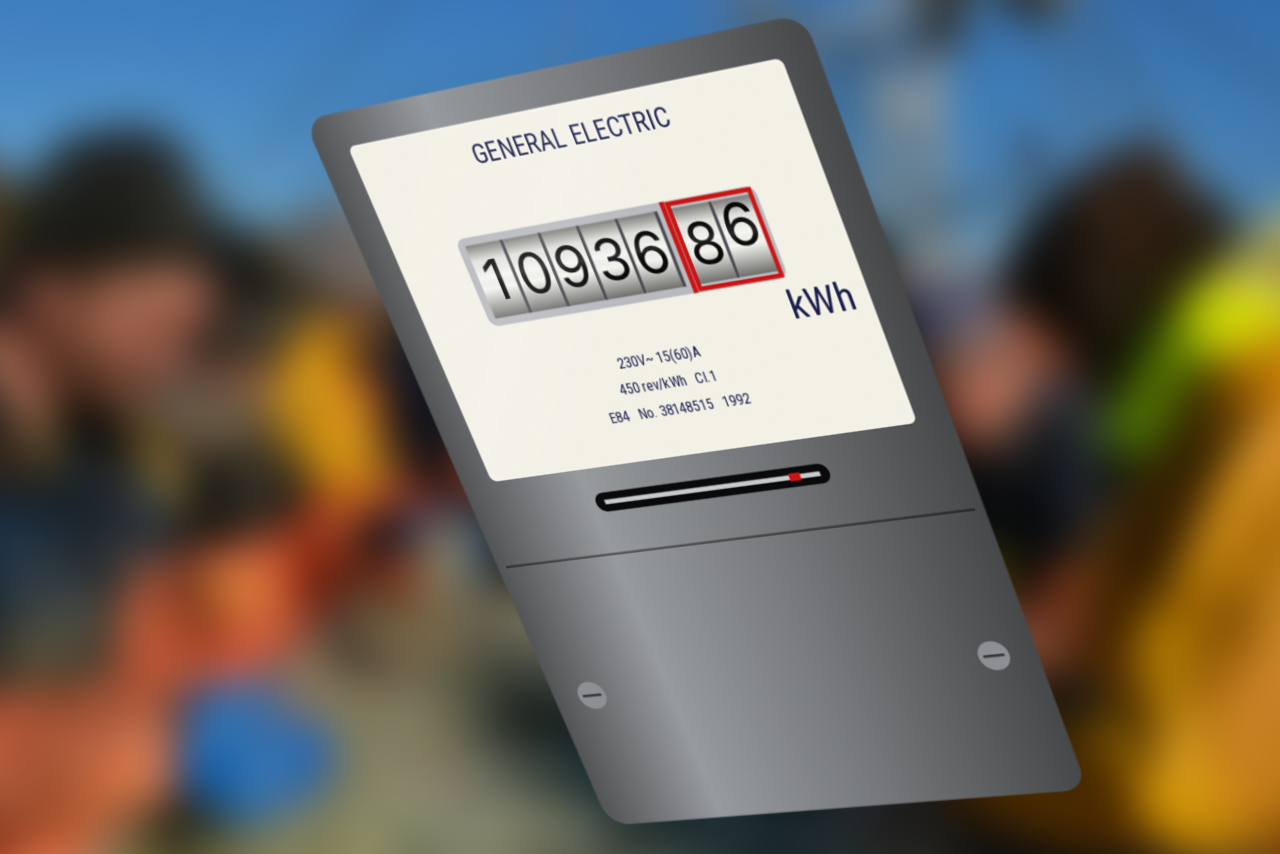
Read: 10936.86 kWh
